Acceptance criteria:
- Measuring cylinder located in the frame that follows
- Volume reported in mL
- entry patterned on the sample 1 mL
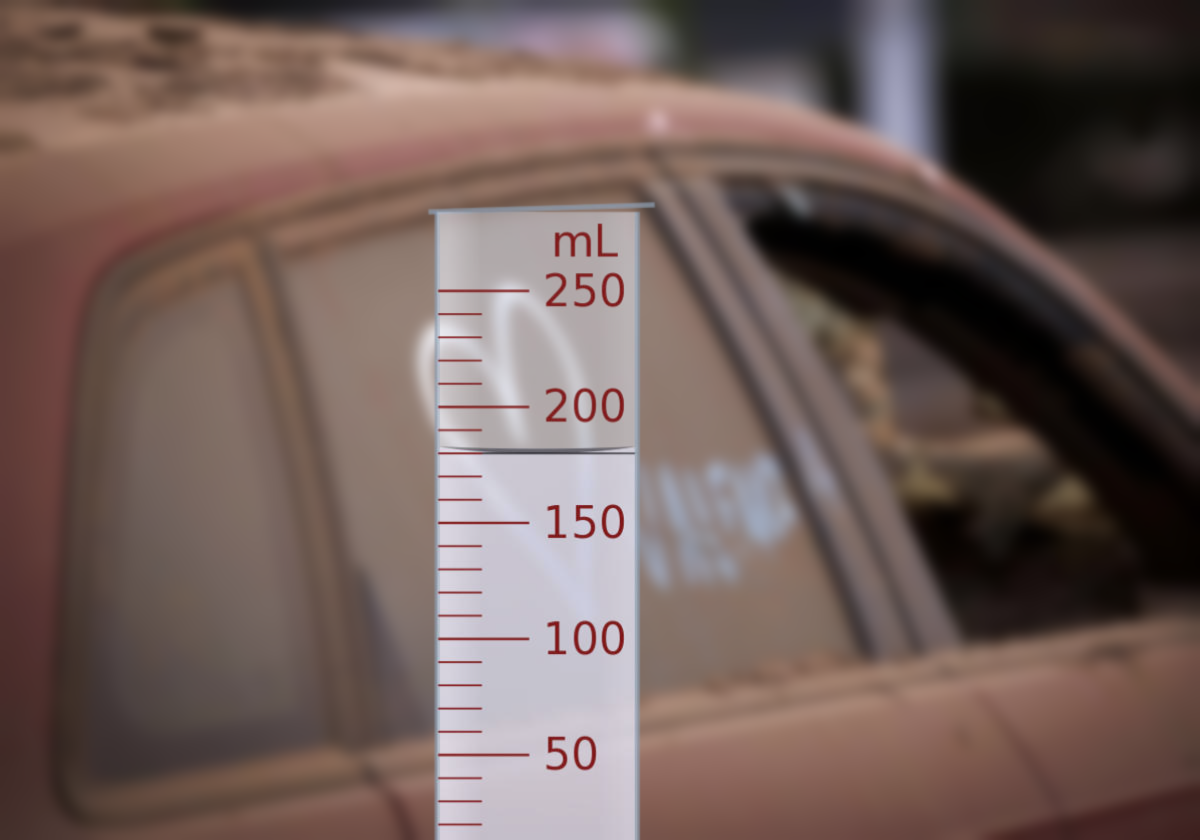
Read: 180 mL
